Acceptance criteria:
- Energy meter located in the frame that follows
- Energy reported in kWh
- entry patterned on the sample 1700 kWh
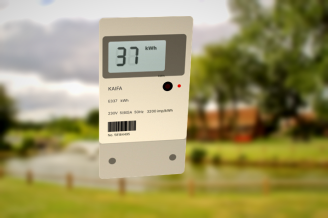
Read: 37 kWh
